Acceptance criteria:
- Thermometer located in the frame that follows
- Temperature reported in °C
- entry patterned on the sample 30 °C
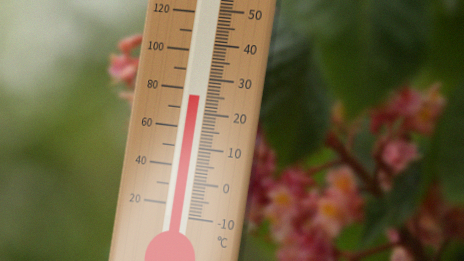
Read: 25 °C
